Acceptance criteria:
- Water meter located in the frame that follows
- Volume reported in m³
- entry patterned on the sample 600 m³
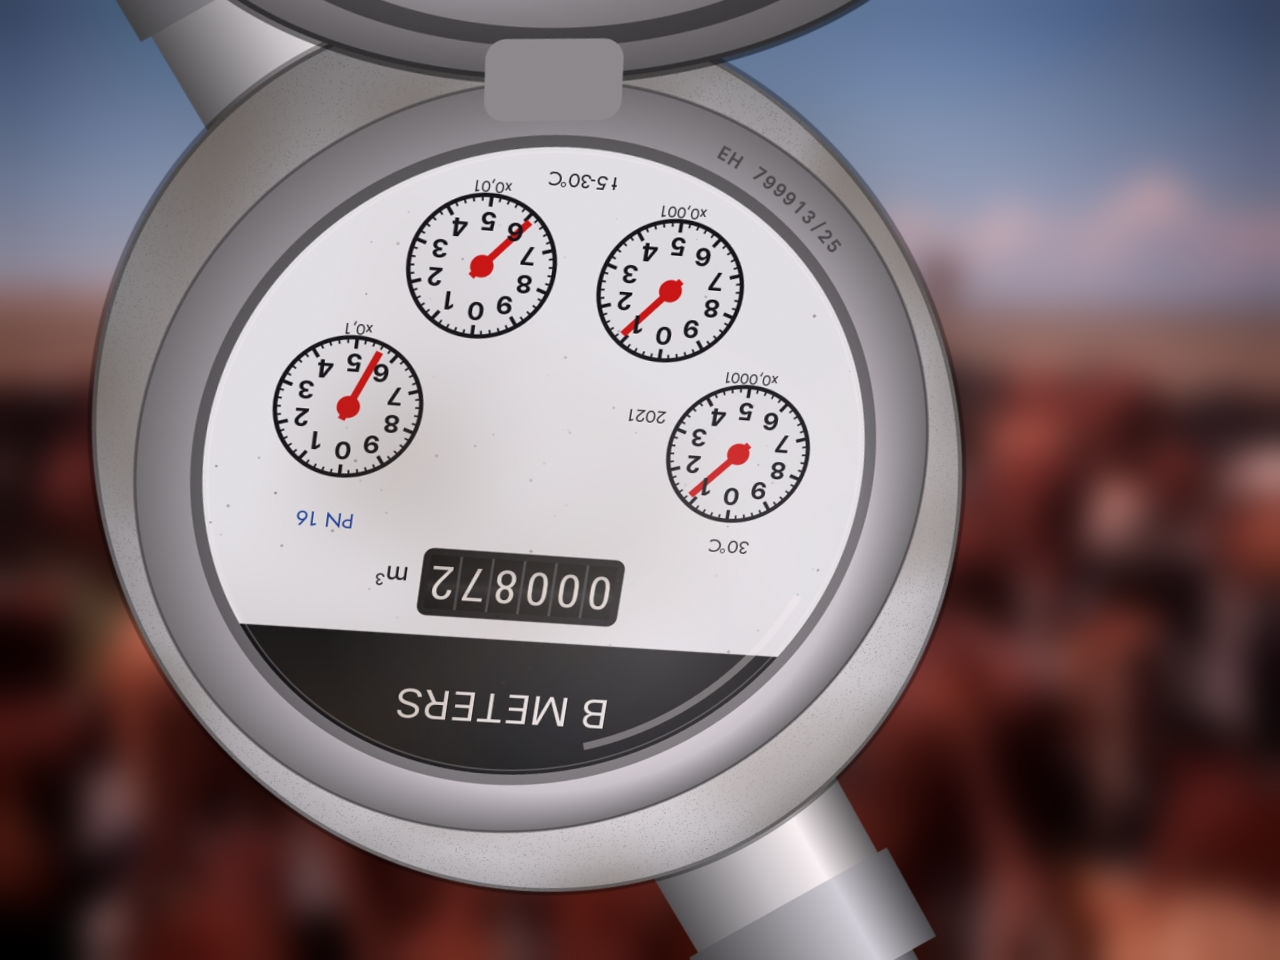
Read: 872.5611 m³
